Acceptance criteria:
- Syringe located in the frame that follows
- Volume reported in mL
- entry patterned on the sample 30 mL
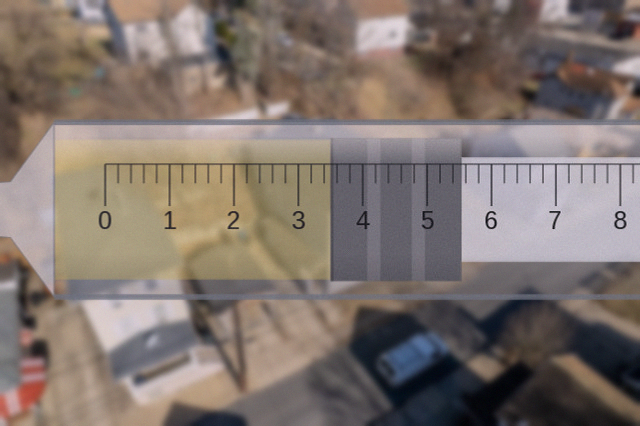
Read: 3.5 mL
